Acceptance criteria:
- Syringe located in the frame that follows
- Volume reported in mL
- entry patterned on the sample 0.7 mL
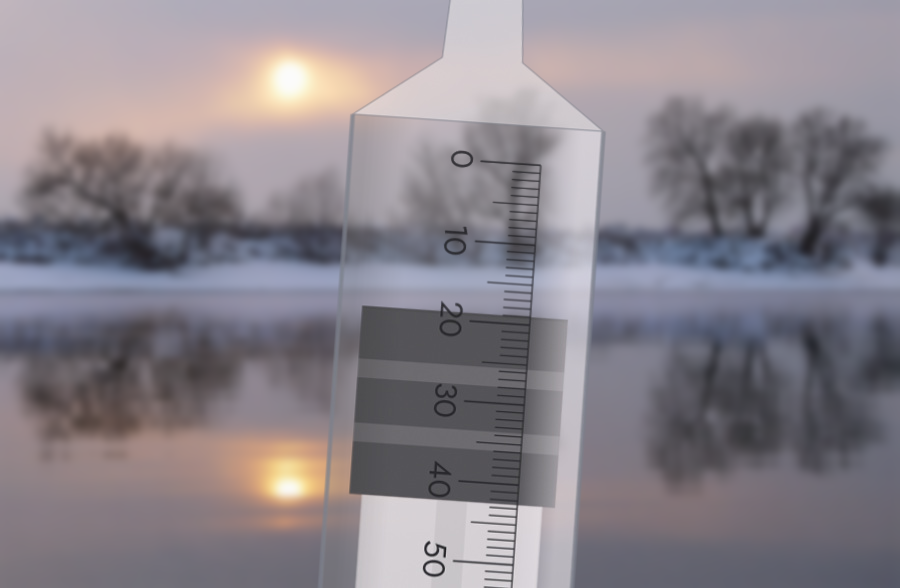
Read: 19 mL
